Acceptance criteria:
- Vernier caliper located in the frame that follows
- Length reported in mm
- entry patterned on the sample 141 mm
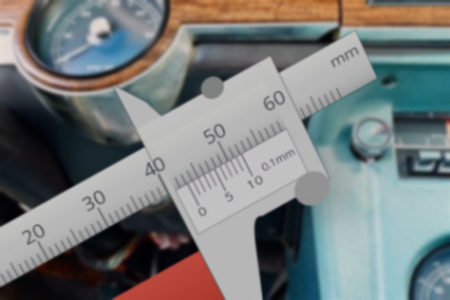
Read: 43.2 mm
